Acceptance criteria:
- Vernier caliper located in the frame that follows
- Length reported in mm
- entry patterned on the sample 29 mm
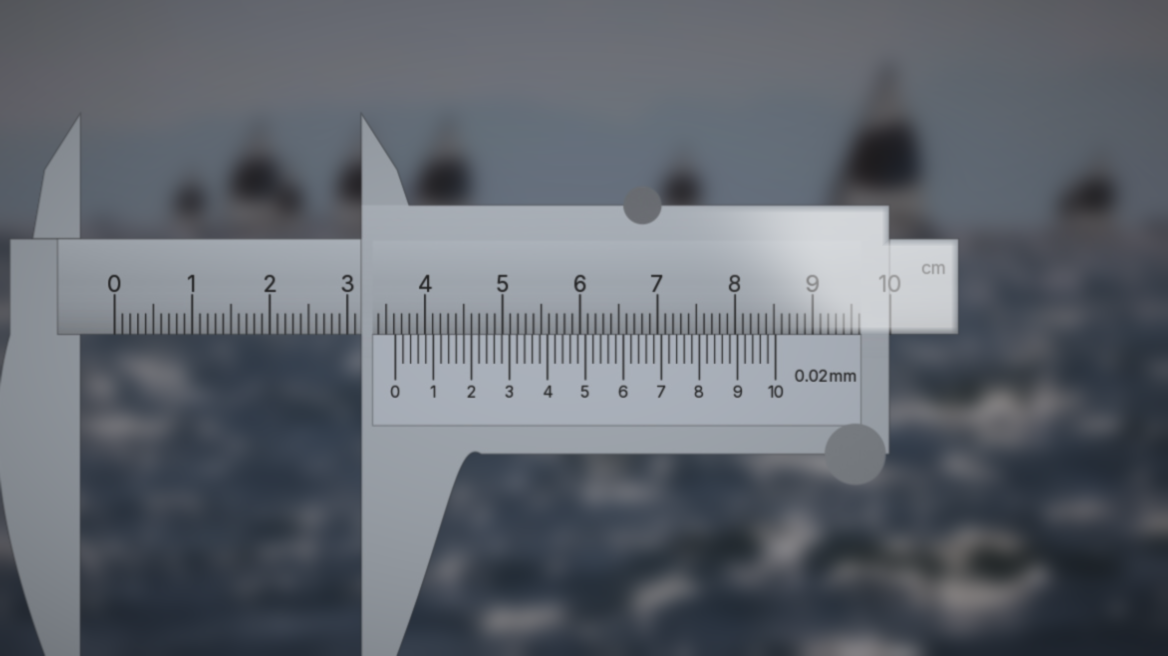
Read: 36.2 mm
